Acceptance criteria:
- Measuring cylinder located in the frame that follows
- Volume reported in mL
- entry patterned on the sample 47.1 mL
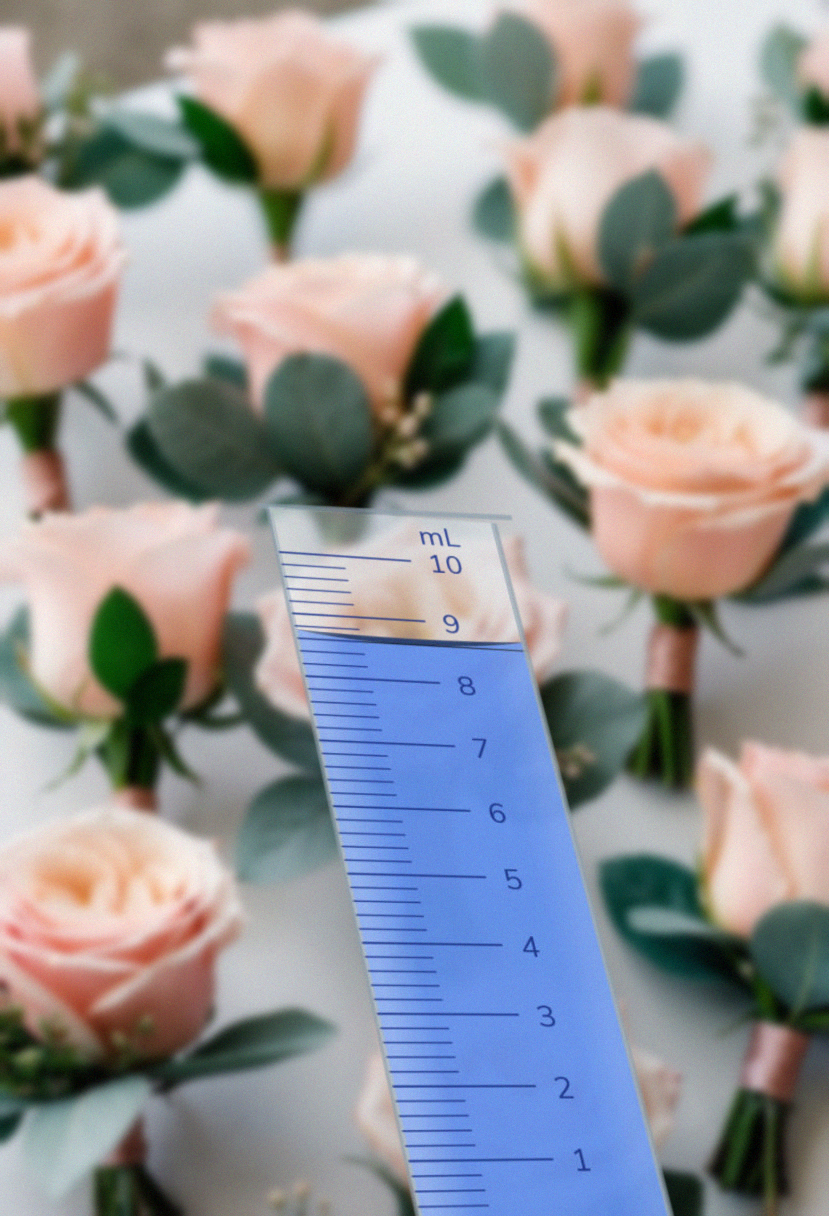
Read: 8.6 mL
